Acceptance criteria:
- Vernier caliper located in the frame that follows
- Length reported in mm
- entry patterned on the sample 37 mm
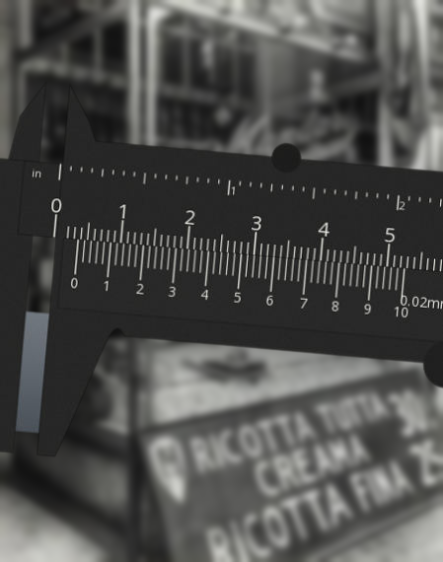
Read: 3.6 mm
